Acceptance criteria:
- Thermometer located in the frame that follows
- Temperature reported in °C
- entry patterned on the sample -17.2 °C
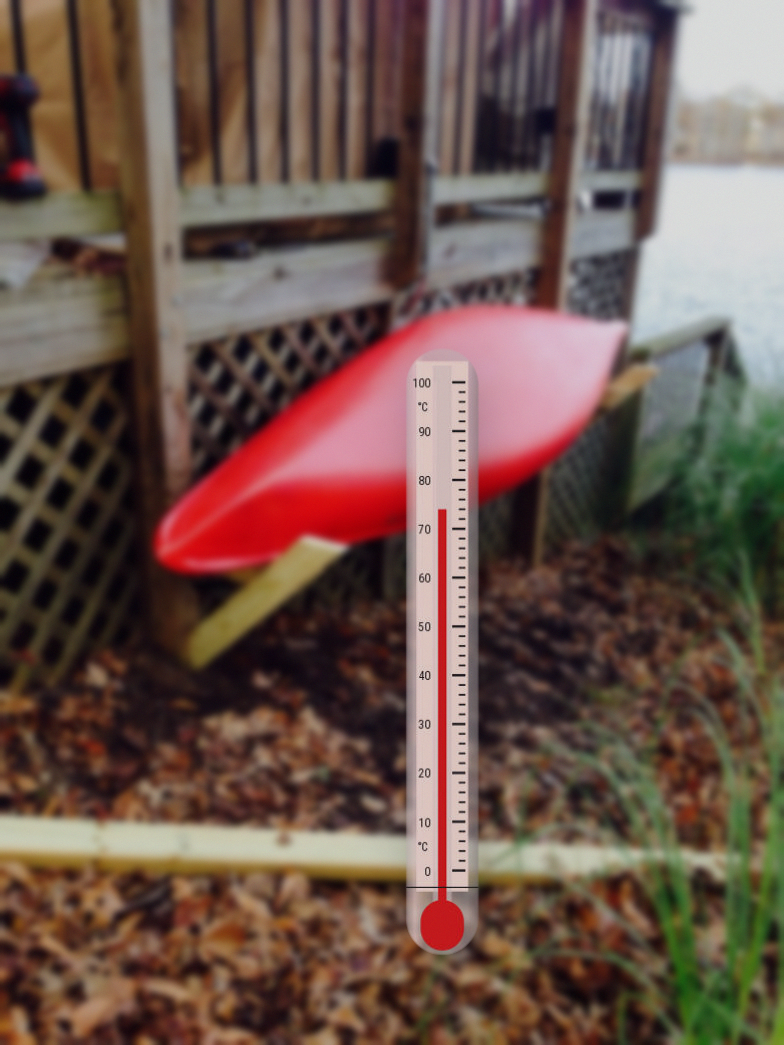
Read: 74 °C
